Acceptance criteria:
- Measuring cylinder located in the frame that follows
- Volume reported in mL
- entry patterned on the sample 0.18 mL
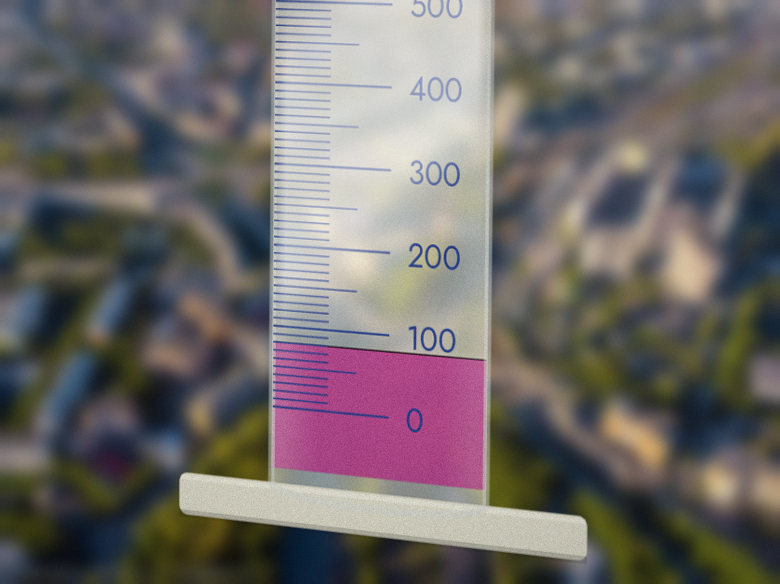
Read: 80 mL
